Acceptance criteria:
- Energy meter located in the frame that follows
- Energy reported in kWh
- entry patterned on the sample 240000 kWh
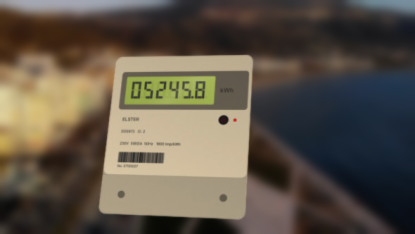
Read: 5245.8 kWh
